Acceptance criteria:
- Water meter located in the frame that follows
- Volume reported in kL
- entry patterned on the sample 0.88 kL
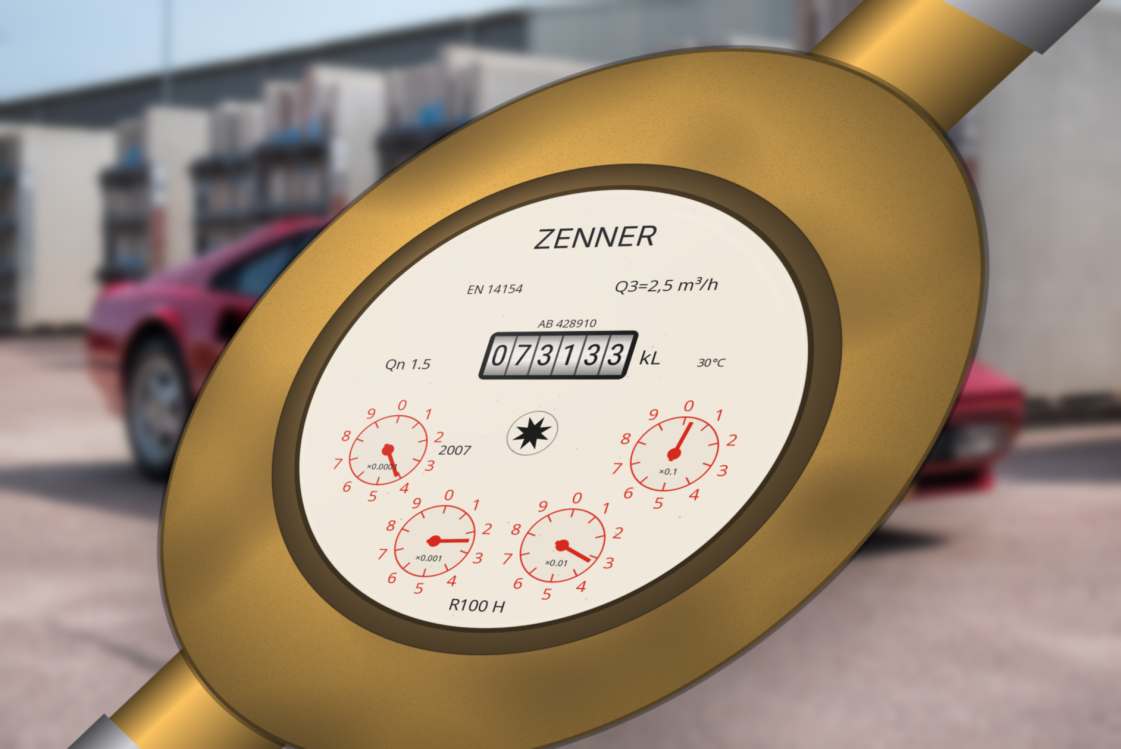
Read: 73133.0324 kL
